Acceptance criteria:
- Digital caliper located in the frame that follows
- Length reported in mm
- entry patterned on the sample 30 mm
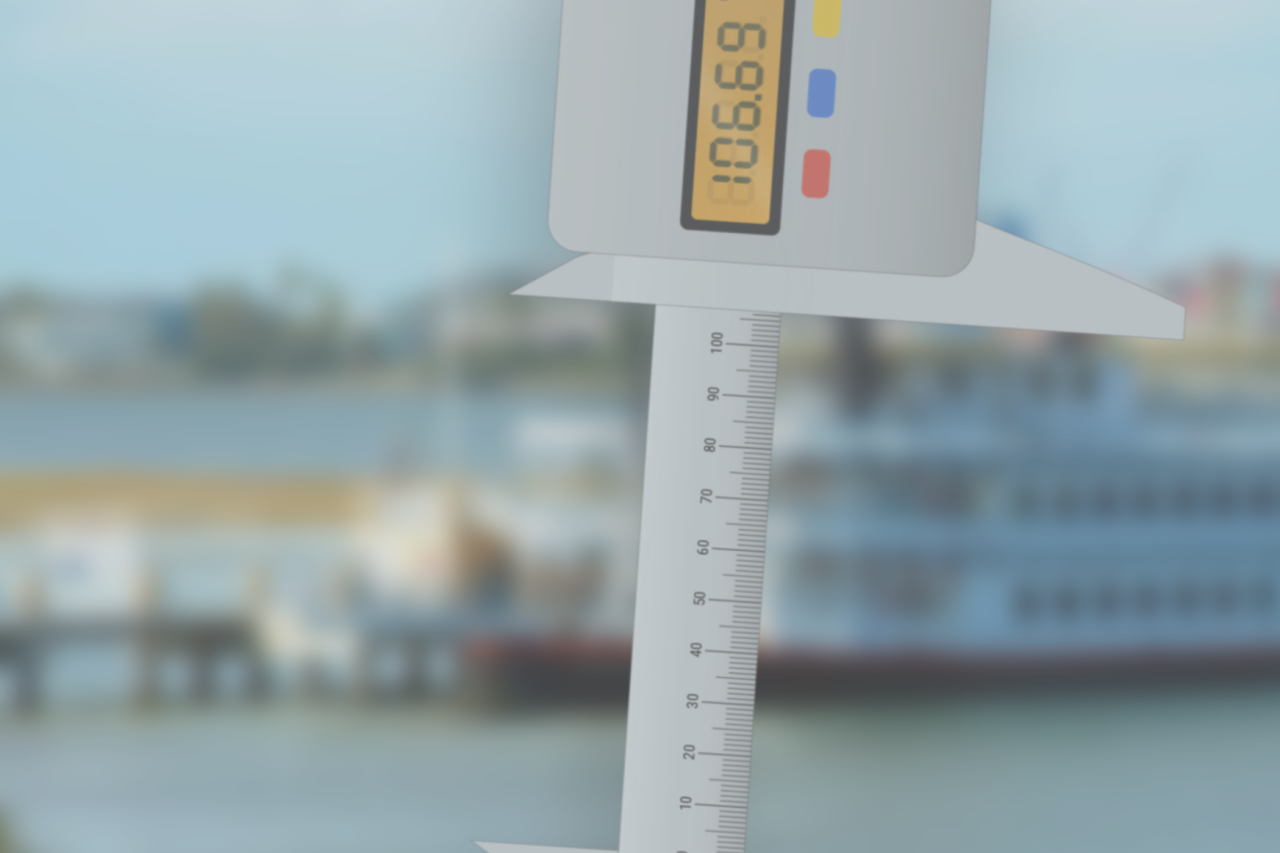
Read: 106.69 mm
